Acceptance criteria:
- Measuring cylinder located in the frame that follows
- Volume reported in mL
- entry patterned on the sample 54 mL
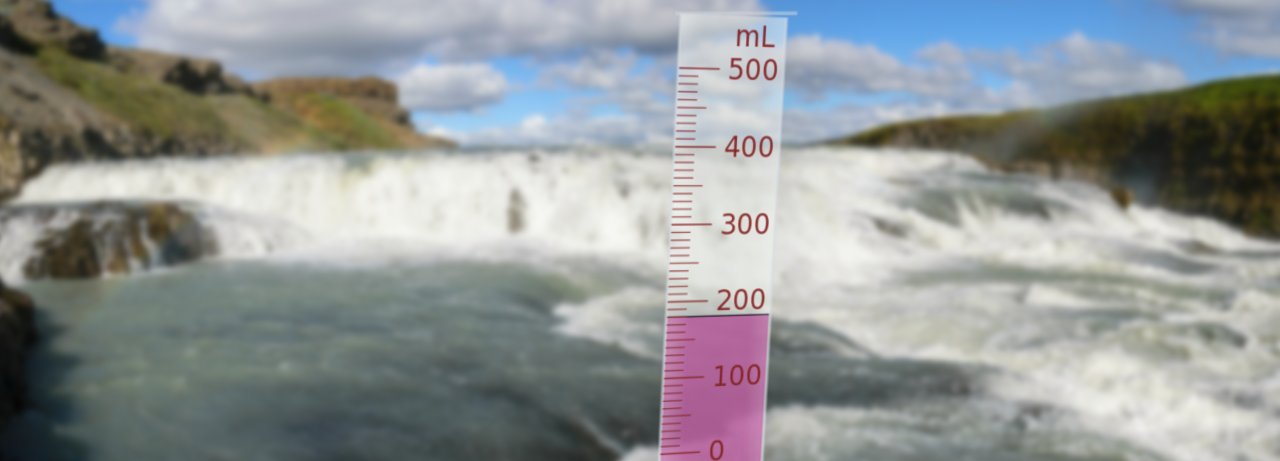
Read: 180 mL
